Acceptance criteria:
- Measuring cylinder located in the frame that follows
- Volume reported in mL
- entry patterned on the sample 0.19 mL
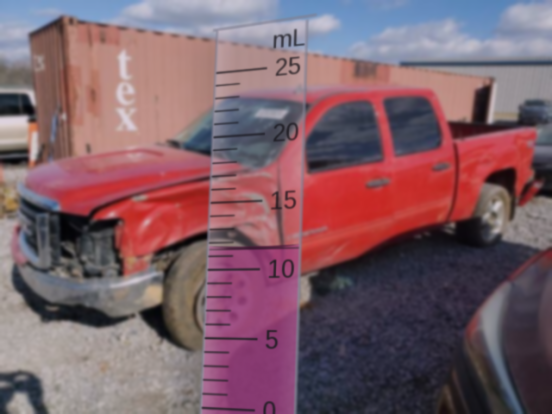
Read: 11.5 mL
